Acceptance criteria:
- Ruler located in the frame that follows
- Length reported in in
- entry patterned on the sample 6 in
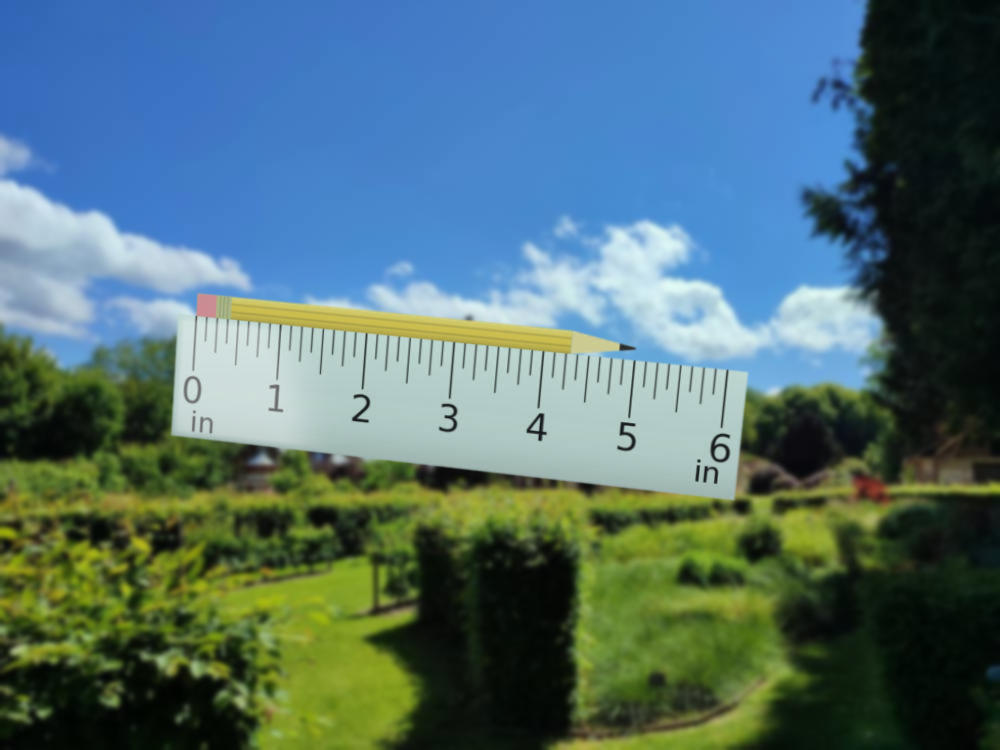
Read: 5 in
